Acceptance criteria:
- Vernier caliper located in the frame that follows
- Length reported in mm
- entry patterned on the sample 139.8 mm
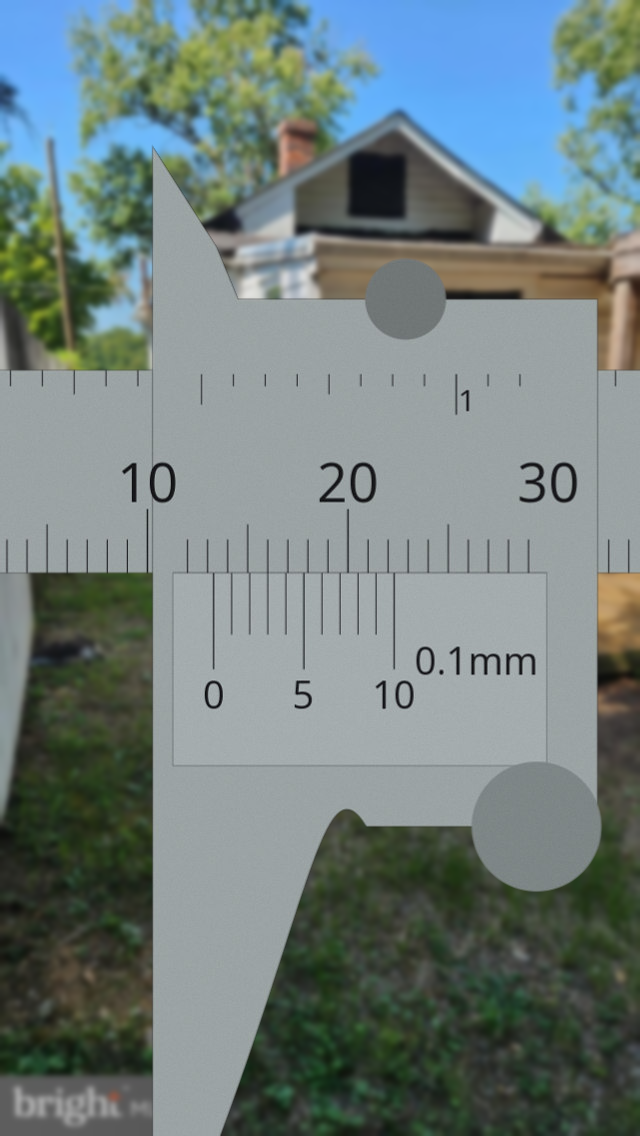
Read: 13.3 mm
